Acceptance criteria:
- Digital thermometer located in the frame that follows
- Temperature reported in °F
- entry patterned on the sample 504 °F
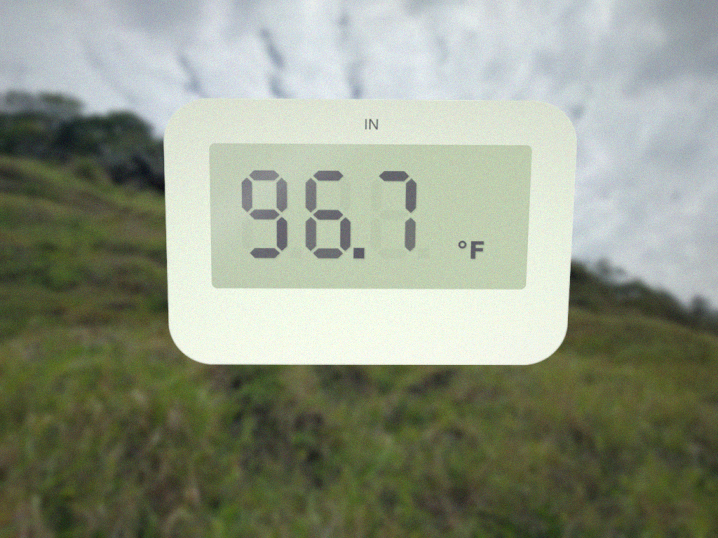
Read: 96.7 °F
